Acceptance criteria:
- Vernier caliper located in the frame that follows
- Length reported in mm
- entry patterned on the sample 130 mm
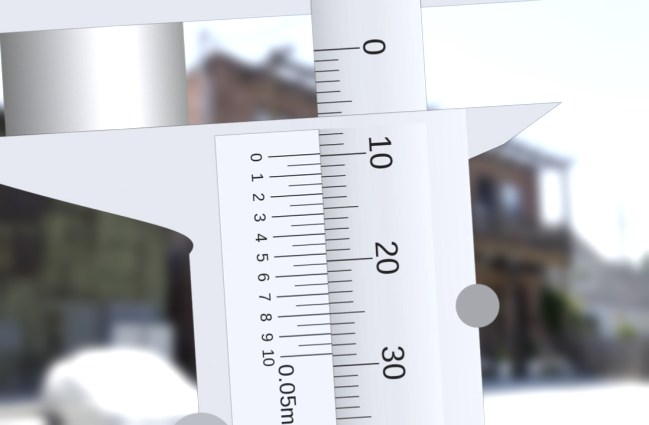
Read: 9.8 mm
